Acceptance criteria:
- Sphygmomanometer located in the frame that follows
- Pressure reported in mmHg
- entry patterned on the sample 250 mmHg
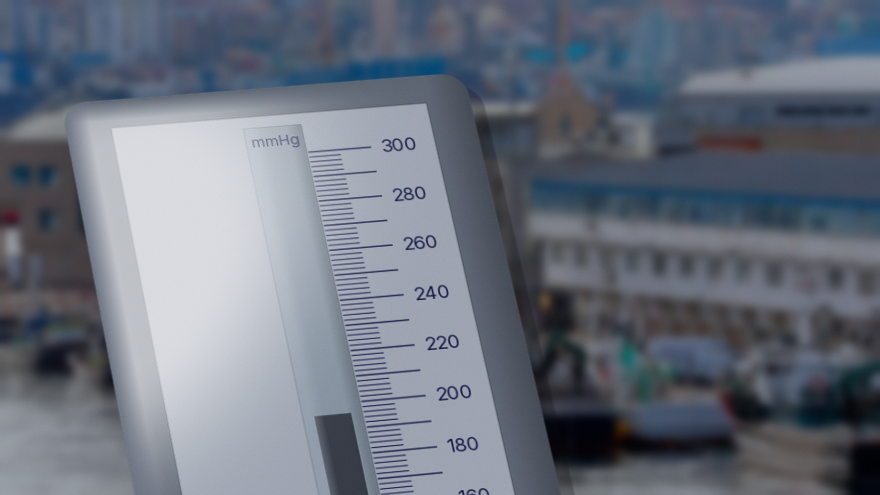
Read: 196 mmHg
